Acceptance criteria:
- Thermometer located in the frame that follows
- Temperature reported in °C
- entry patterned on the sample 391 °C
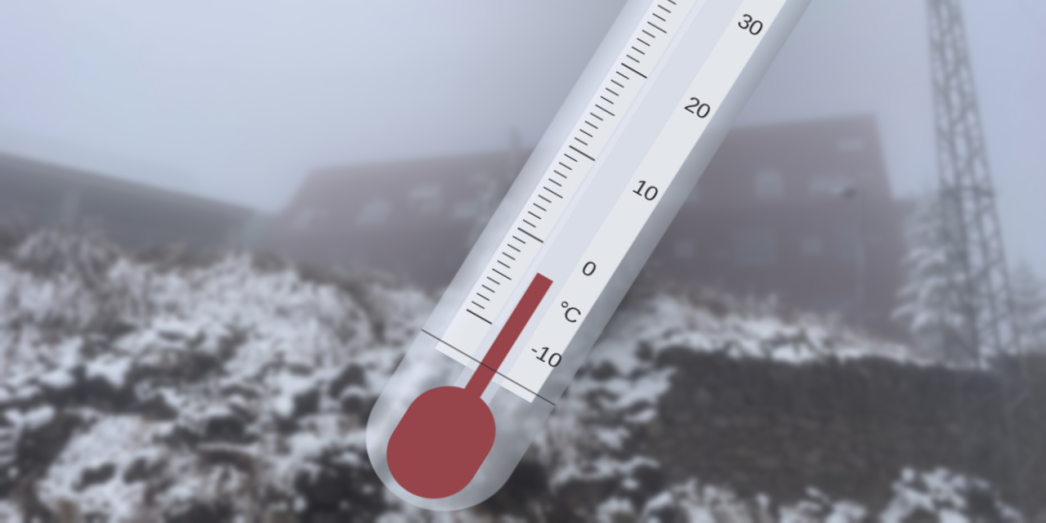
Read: -3 °C
